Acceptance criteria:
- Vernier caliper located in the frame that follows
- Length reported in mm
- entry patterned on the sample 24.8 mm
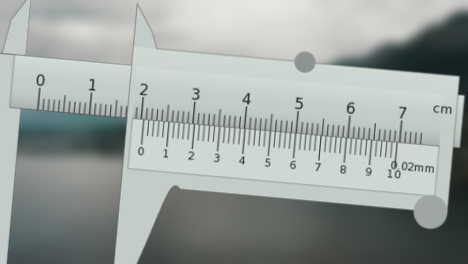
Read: 20.5 mm
